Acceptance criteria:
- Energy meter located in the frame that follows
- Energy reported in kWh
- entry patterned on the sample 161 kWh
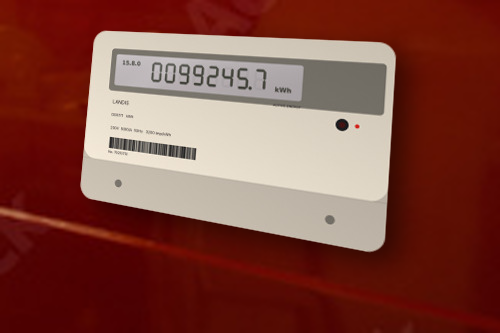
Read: 99245.7 kWh
